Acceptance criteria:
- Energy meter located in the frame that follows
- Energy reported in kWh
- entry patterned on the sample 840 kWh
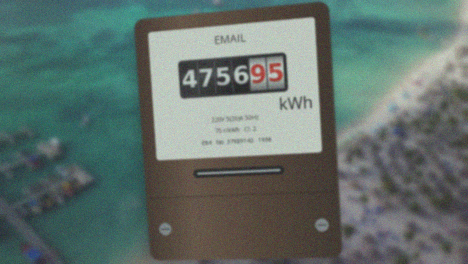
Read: 4756.95 kWh
